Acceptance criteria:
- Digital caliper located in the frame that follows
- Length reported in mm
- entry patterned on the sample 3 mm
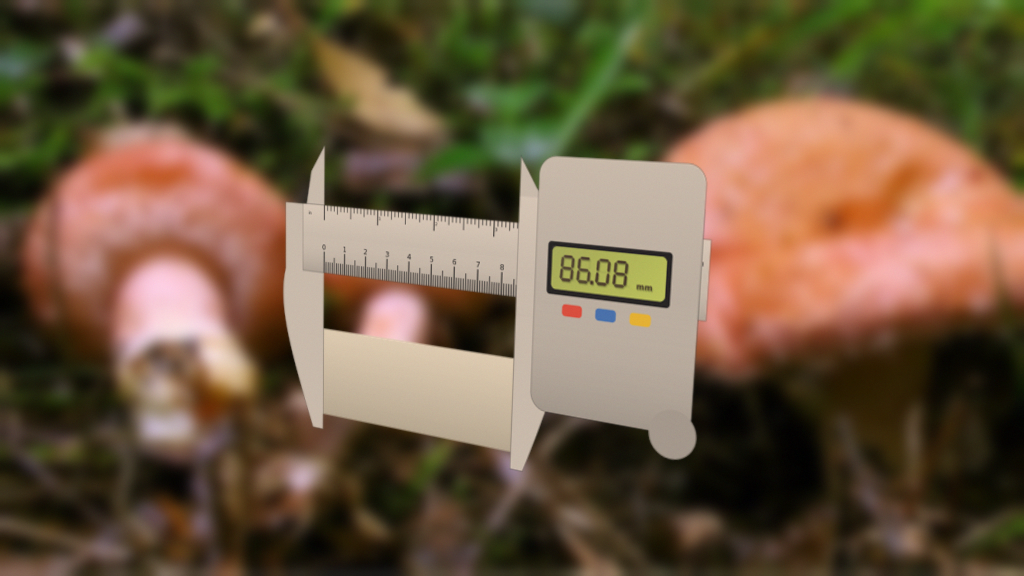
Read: 86.08 mm
